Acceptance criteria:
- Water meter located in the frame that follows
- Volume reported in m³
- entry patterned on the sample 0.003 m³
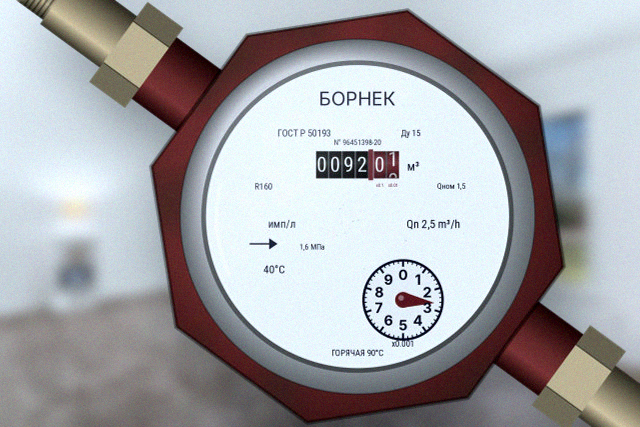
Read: 92.012 m³
